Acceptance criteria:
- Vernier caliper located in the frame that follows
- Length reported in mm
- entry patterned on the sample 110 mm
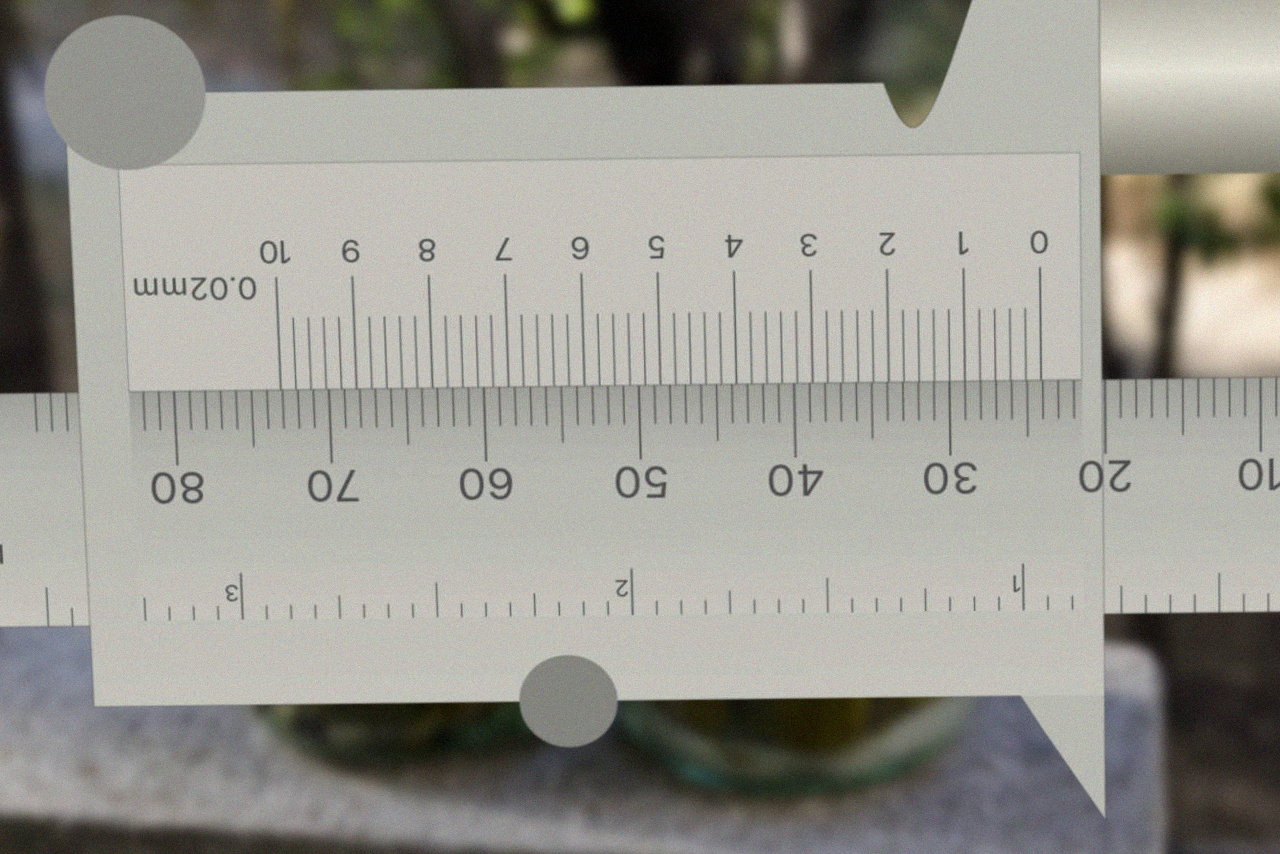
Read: 24.1 mm
